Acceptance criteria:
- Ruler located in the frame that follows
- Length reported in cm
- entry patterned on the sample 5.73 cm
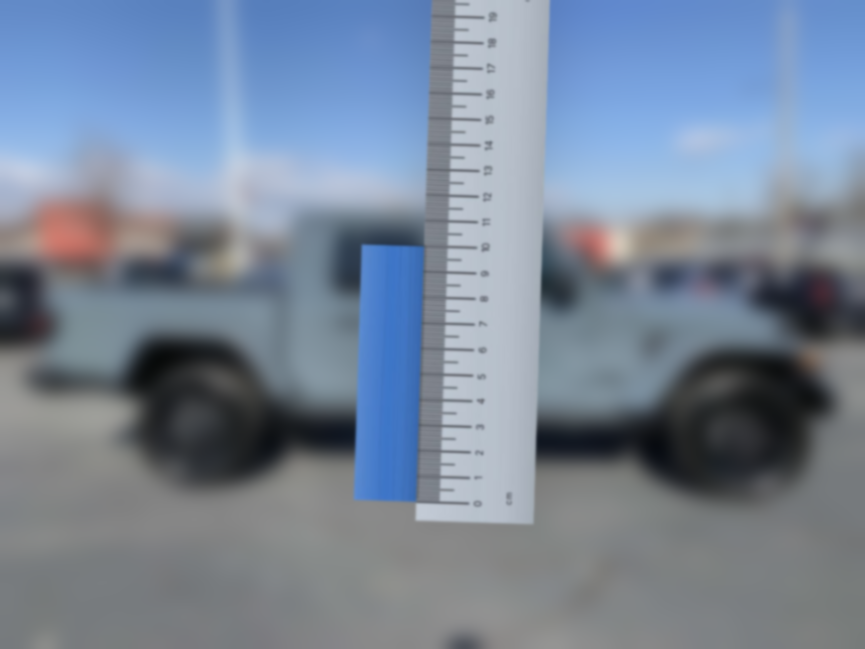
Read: 10 cm
